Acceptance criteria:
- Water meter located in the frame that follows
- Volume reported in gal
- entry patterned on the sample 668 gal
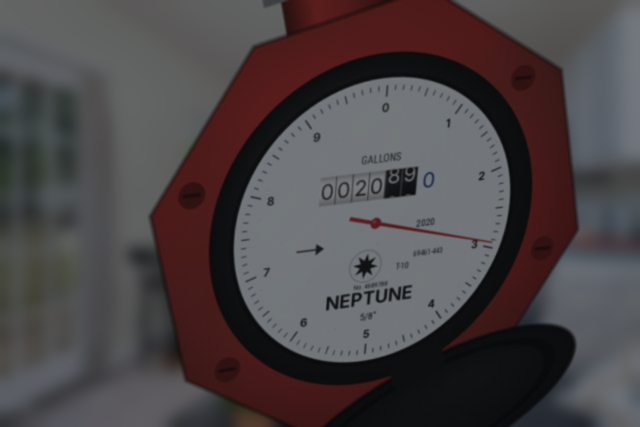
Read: 20892.9 gal
